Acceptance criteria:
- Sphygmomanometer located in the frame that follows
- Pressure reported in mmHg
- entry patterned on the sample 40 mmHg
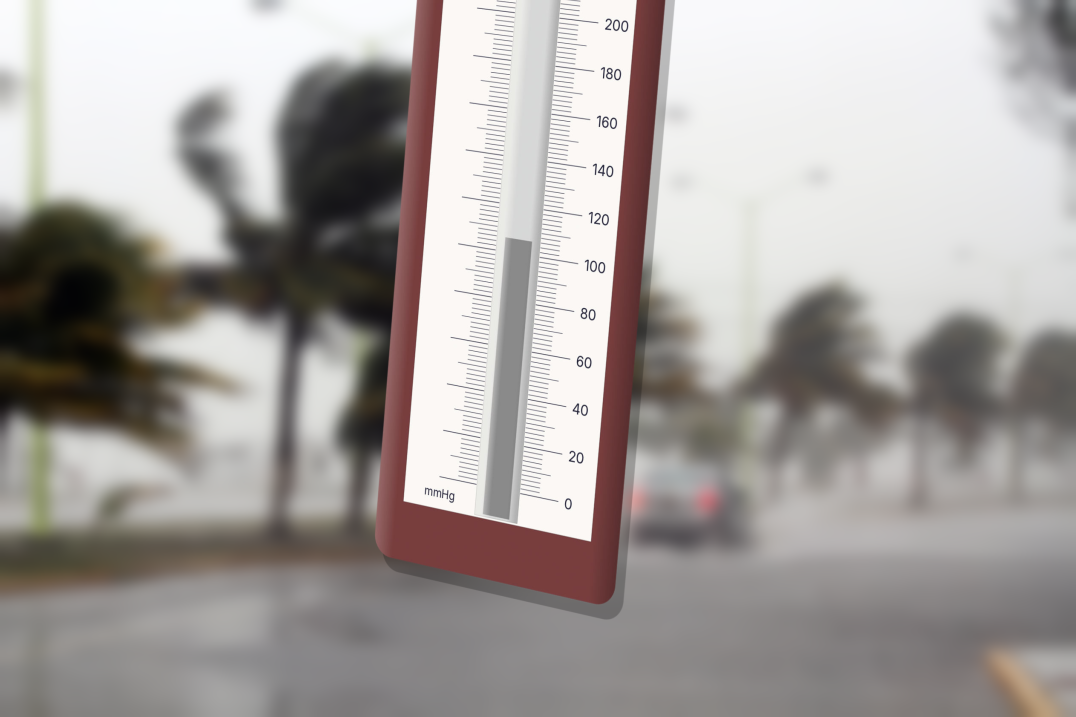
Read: 106 mmHg
